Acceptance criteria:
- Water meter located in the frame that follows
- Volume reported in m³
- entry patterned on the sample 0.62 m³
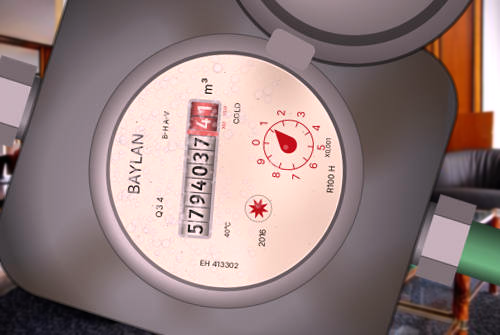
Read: 5794037.411 m³
